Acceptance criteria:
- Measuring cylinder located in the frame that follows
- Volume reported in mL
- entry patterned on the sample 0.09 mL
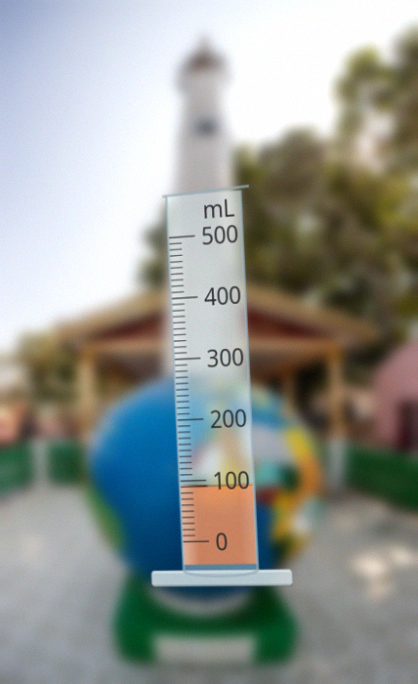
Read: 90 mL
